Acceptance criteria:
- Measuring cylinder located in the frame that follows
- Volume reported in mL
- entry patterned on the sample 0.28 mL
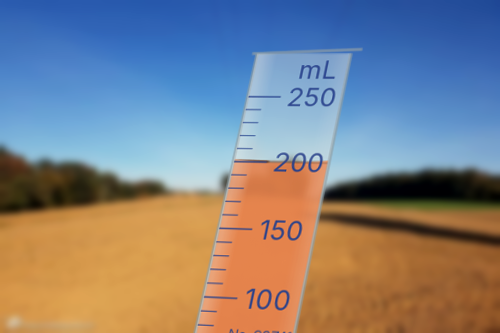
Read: 200 mL
